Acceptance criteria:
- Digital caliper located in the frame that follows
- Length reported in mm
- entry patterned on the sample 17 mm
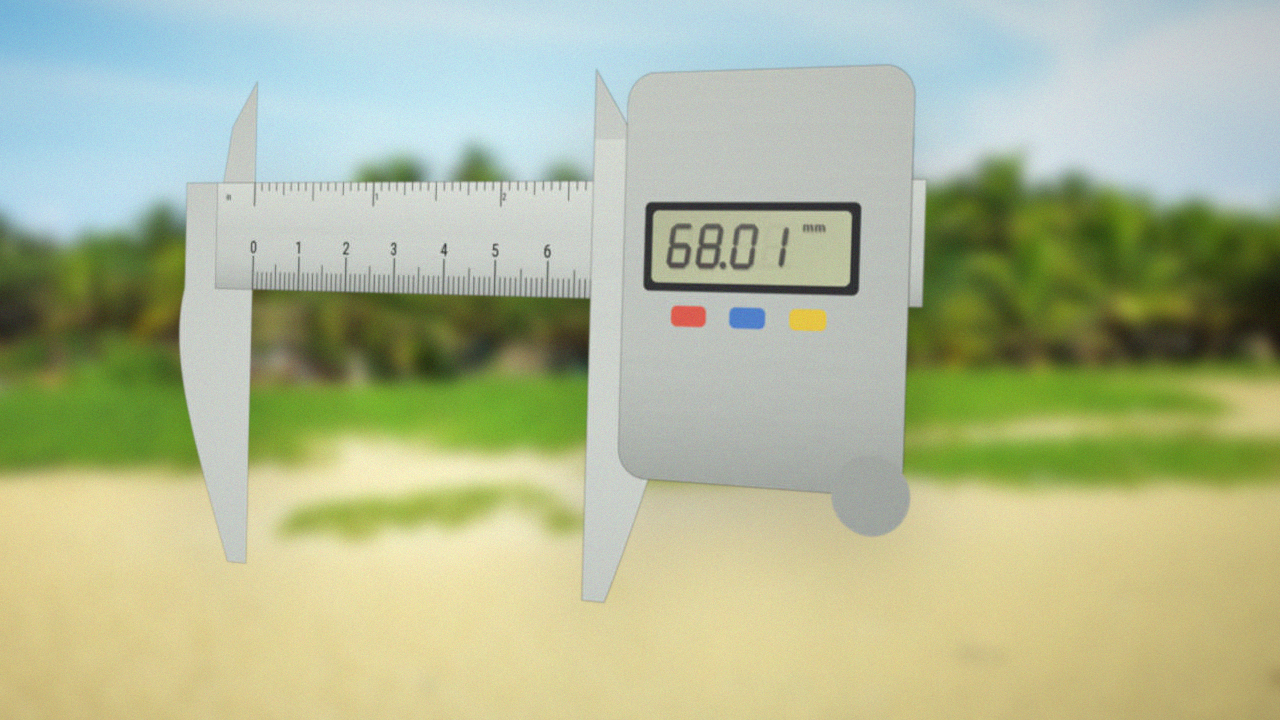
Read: 68.01 mm
